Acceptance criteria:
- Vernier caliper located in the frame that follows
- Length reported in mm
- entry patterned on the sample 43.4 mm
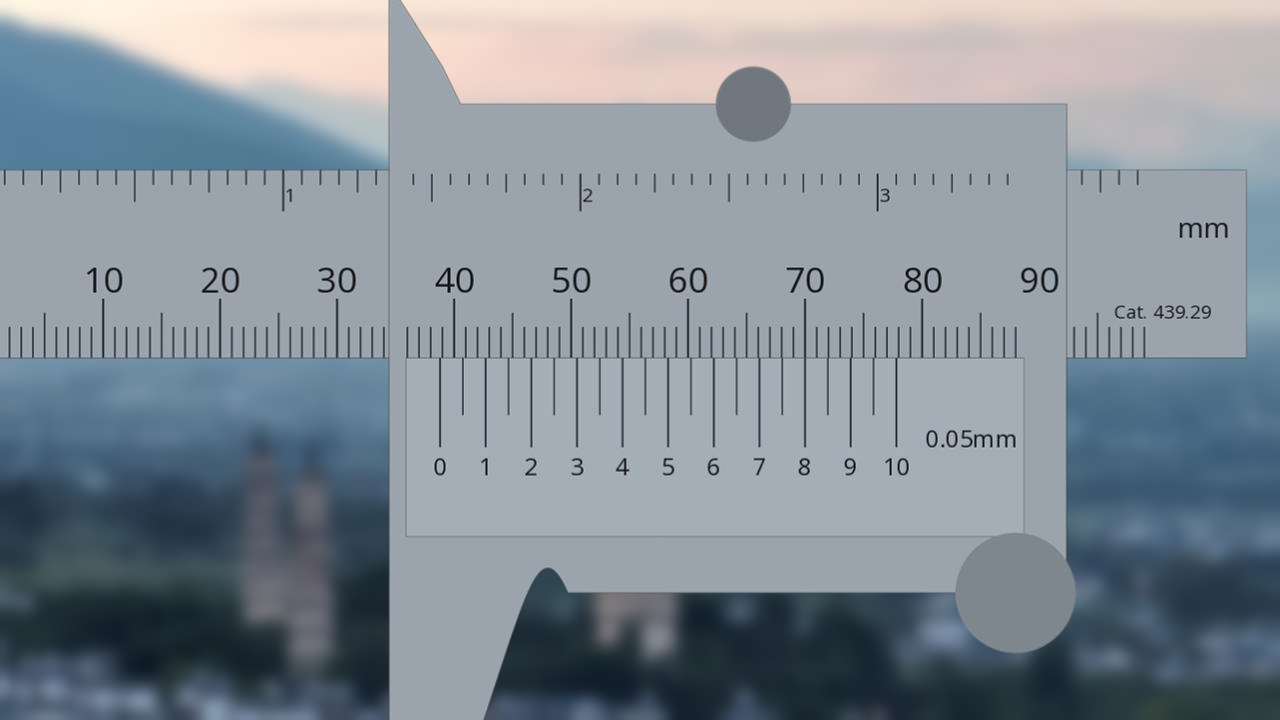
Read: 38.8 mm
